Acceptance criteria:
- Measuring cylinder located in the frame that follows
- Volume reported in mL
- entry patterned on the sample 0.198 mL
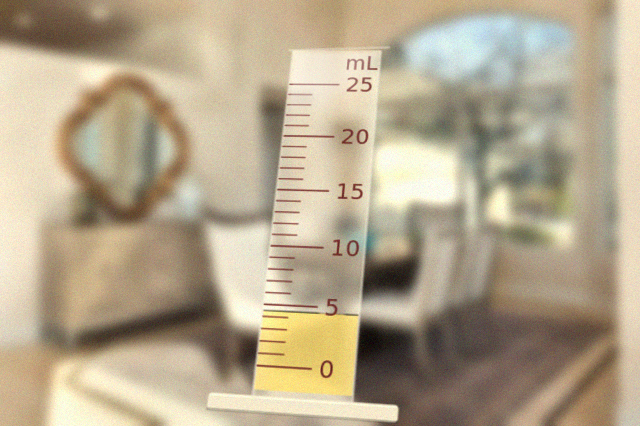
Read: 4.5 mL
